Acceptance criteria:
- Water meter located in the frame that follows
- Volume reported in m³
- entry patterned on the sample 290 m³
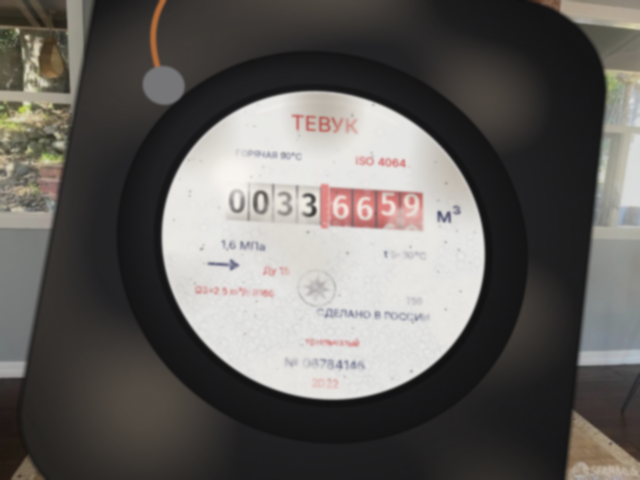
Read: 33.6659 m³
